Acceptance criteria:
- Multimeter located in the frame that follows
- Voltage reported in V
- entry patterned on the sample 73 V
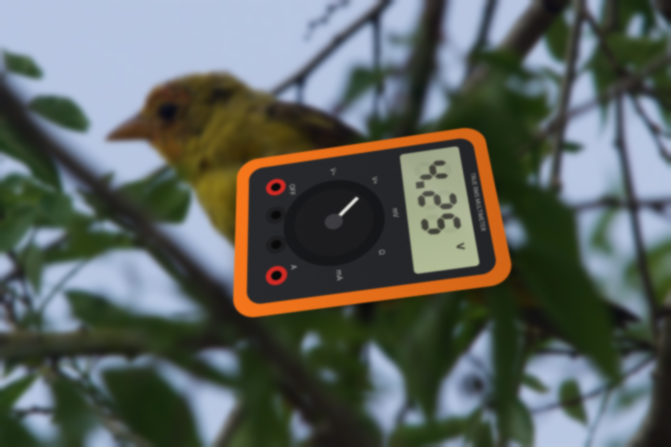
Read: 4.25 V
